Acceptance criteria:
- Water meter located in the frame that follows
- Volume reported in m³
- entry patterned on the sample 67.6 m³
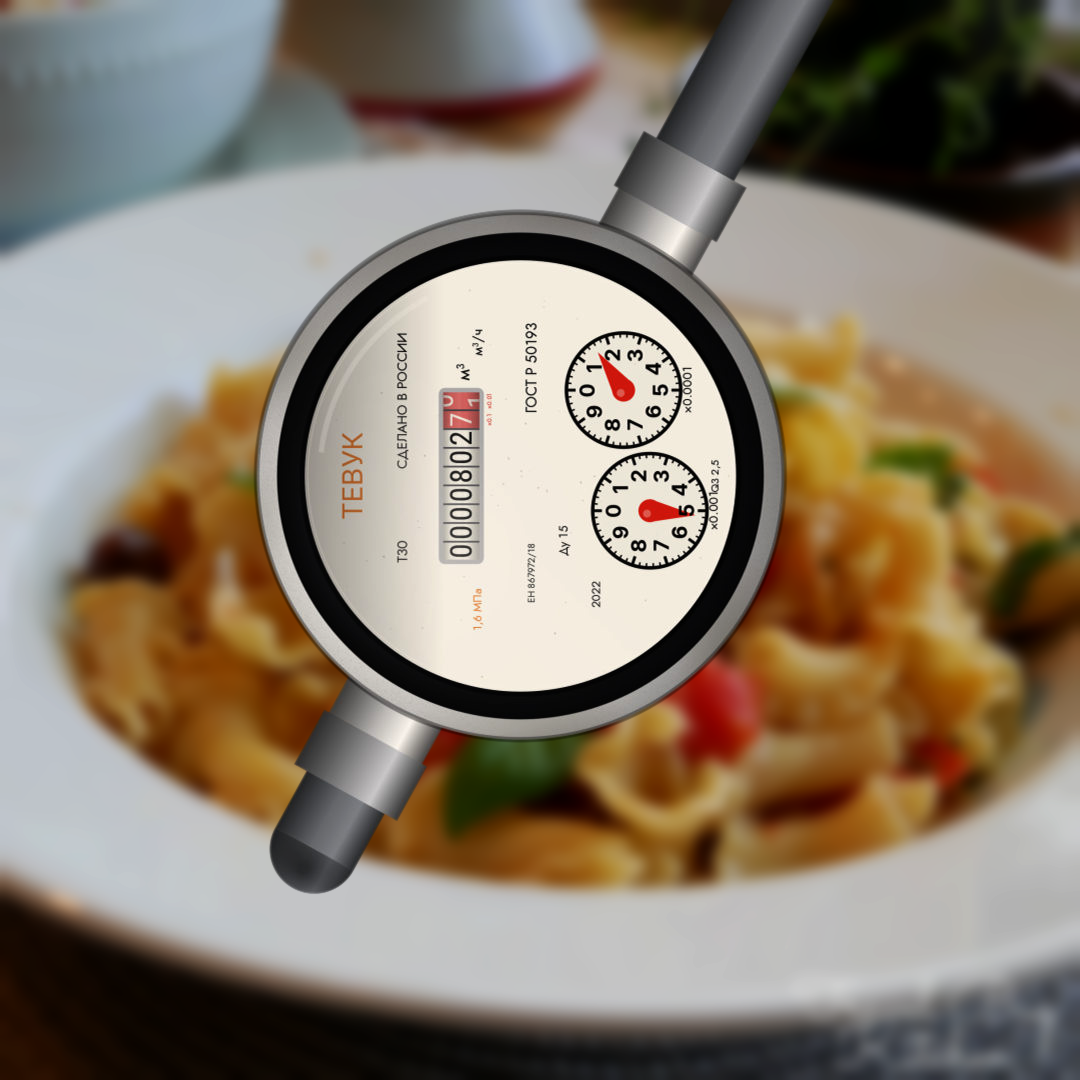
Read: 802.7051 m³
